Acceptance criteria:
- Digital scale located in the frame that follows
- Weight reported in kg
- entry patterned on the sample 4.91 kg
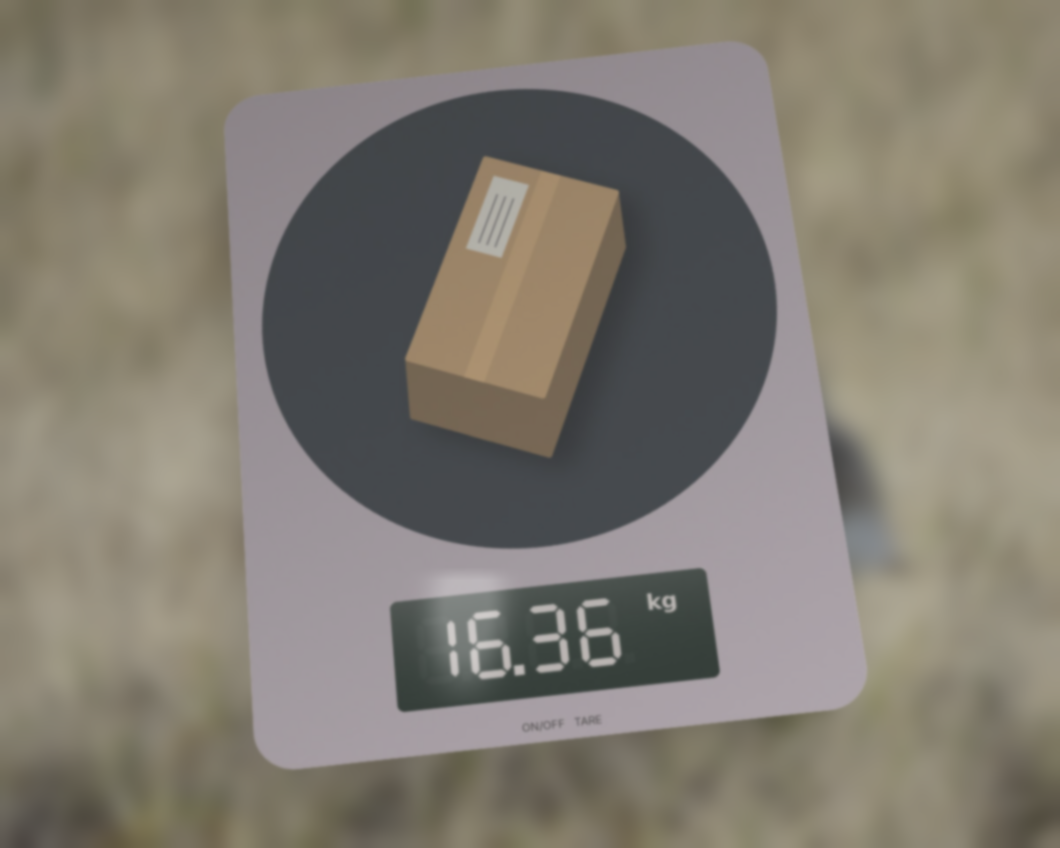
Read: 16.36 kg
